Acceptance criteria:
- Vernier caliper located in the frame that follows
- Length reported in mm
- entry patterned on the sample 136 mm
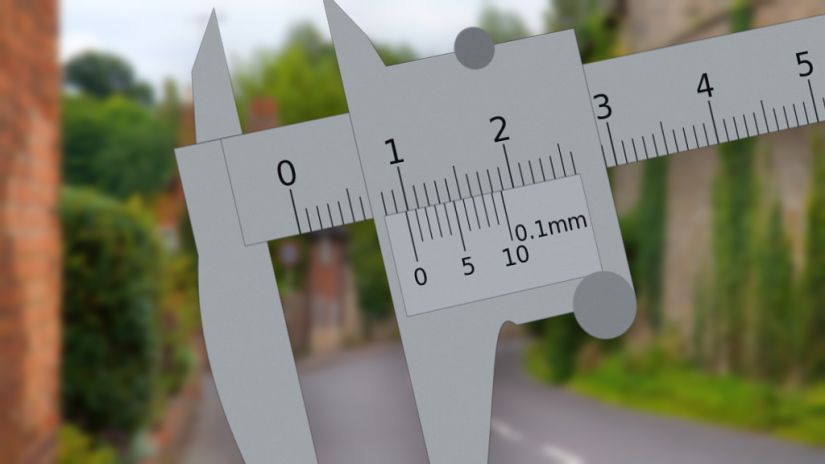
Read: 9.8 mm
